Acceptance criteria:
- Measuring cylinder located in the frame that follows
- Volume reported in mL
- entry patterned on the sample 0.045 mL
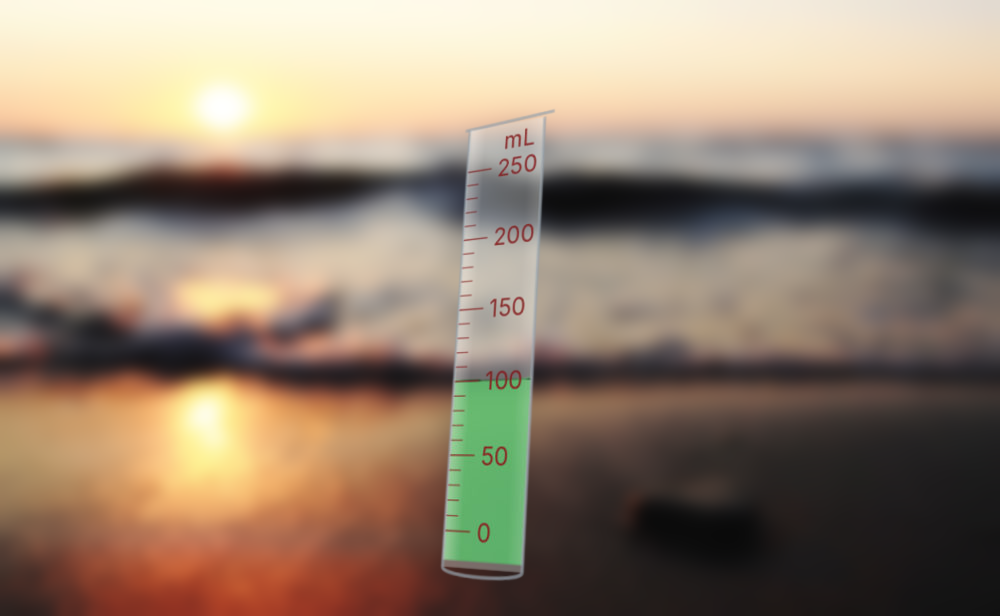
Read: 100 mL
